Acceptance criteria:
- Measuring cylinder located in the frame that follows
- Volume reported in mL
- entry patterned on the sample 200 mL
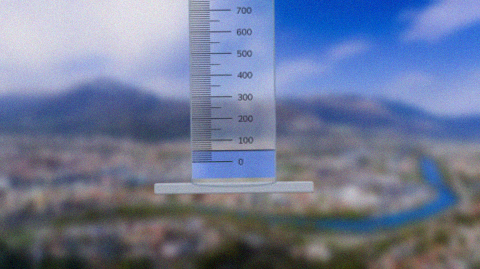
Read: 50 mL
